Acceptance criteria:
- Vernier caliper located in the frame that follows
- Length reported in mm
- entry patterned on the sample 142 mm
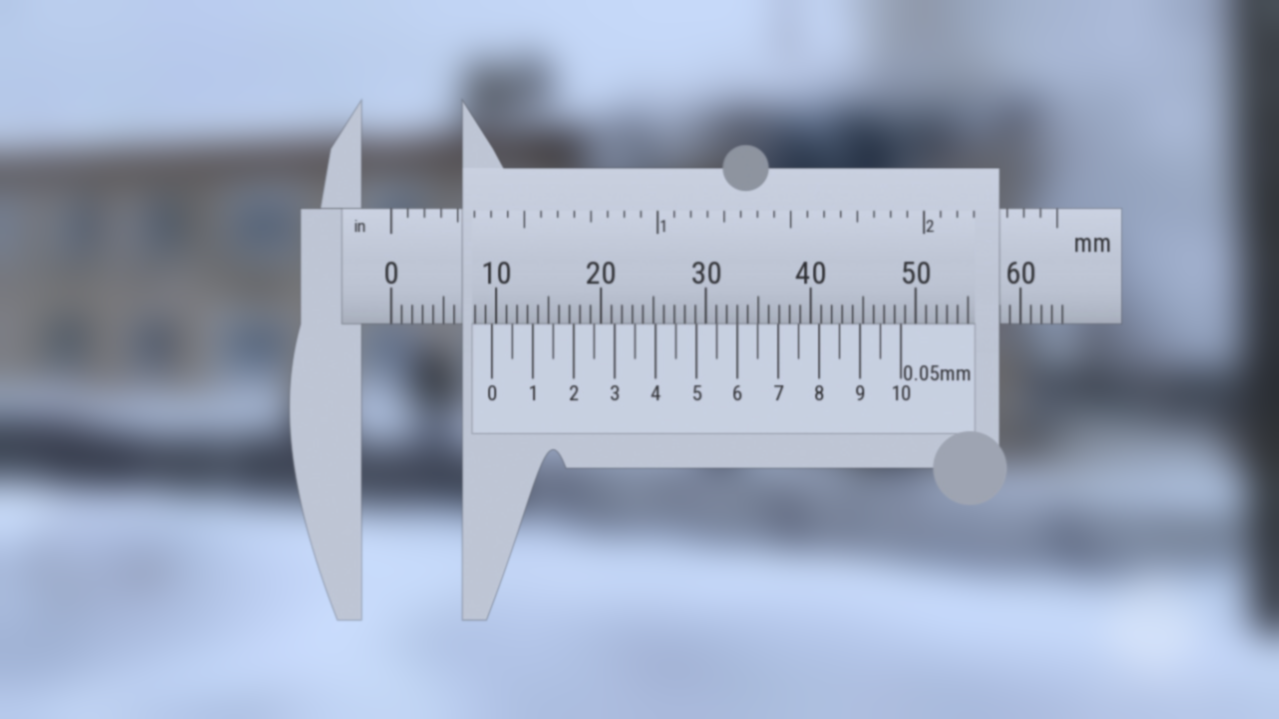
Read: 9.6 mm
